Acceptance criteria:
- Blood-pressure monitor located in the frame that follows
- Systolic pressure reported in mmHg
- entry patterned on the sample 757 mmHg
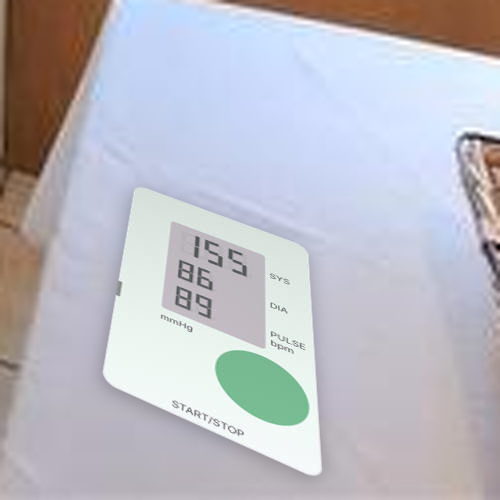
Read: 155 mmHg
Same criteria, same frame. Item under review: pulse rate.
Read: 89 bpm
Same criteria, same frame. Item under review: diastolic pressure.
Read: 86 mmHg
